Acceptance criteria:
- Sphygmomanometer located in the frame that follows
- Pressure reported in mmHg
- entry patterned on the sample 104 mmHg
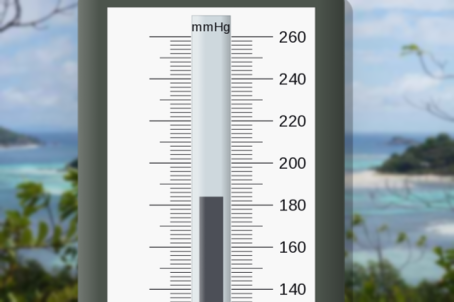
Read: 184 mmHg
